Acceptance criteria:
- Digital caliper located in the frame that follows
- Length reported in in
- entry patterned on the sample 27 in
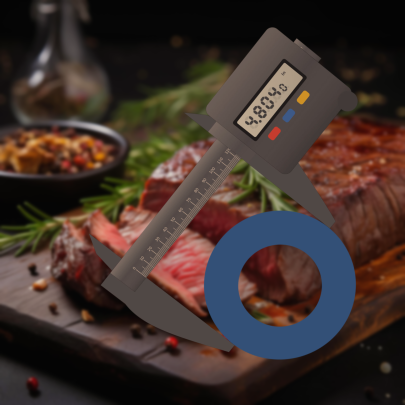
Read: 4.8040 in
